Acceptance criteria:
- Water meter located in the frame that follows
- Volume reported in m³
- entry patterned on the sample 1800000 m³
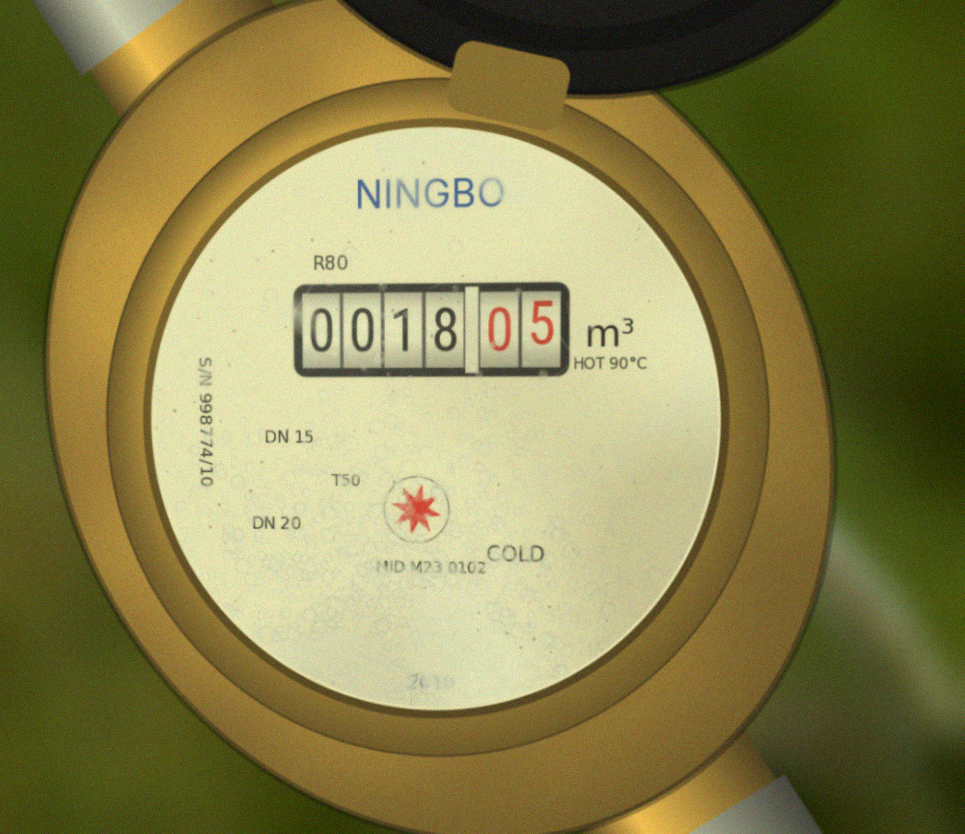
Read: 18.05 m³
